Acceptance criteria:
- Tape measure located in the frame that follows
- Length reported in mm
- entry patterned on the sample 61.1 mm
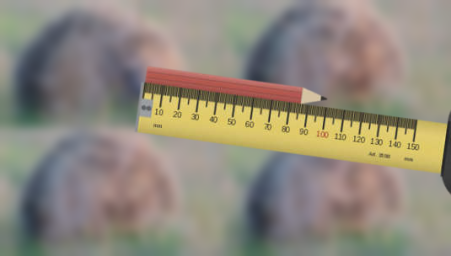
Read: 100 mm
